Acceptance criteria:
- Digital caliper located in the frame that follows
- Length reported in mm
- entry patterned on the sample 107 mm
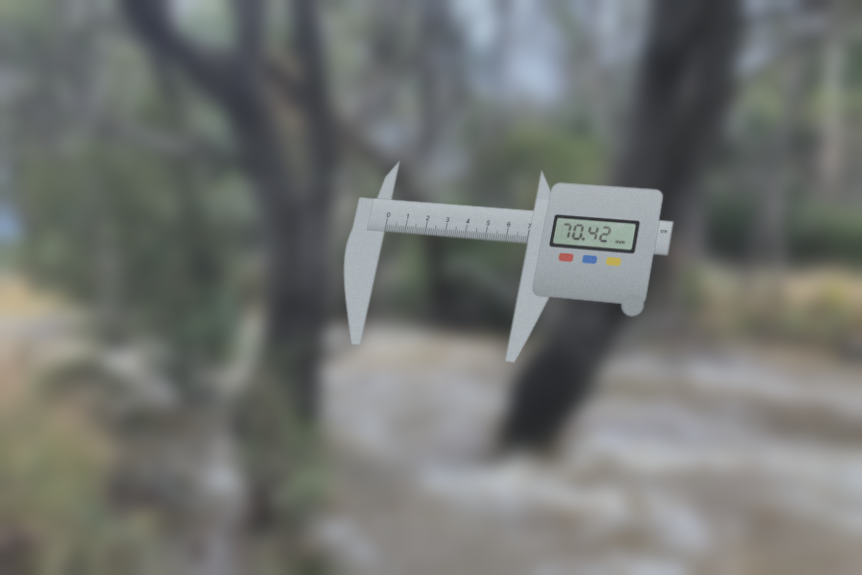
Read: 70.42 mm
